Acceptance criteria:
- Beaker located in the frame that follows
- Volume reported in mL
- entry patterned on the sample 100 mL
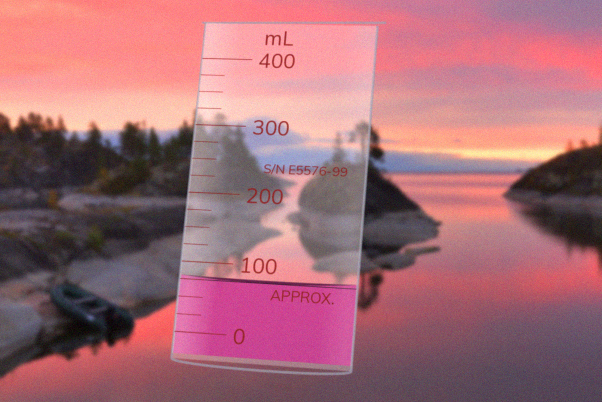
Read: 75 mL
